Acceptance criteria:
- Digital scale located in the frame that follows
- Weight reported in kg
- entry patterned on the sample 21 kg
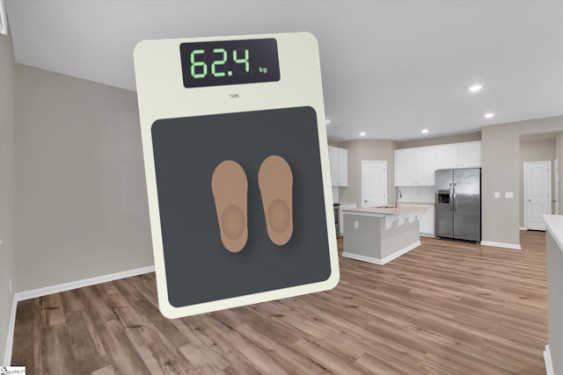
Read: 62.4 kg
